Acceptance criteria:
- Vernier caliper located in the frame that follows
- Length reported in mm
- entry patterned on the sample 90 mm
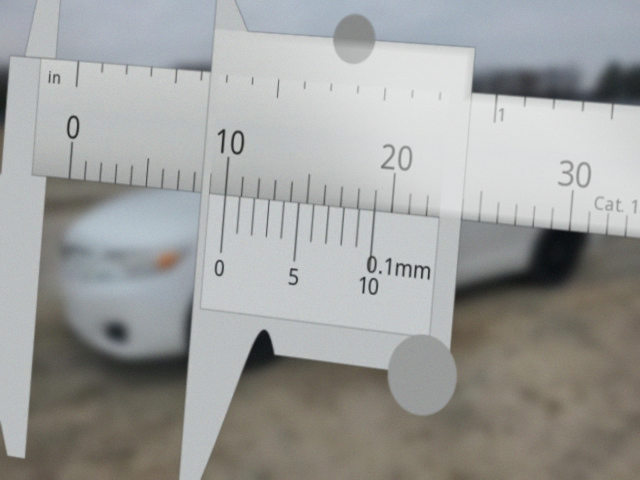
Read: 10.0 mm
